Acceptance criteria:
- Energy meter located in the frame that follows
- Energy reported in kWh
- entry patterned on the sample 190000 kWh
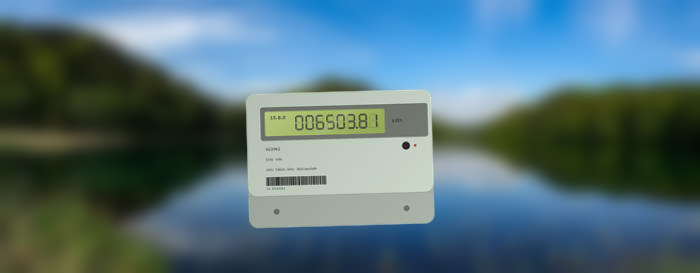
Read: 6503.81 kWh
